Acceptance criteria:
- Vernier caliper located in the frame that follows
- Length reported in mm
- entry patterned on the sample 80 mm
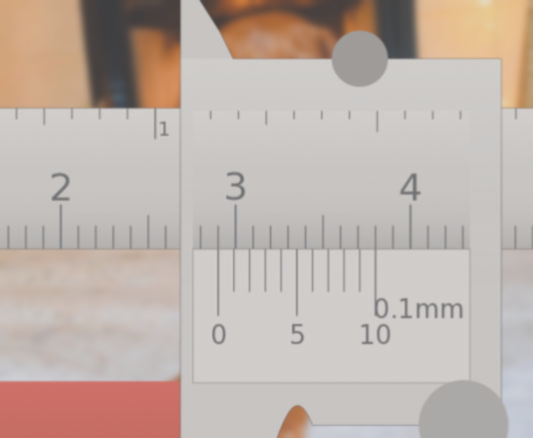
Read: 29.0 mm
